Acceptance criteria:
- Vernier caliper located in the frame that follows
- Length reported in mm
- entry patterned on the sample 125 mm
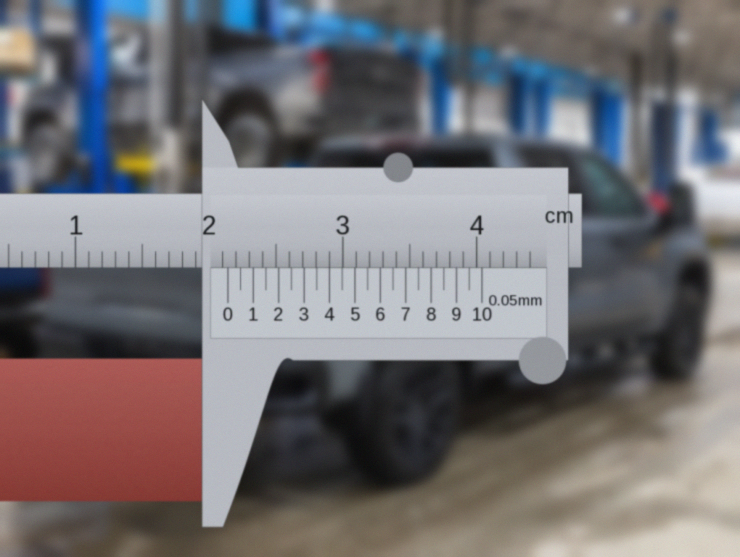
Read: 21.4 mm
